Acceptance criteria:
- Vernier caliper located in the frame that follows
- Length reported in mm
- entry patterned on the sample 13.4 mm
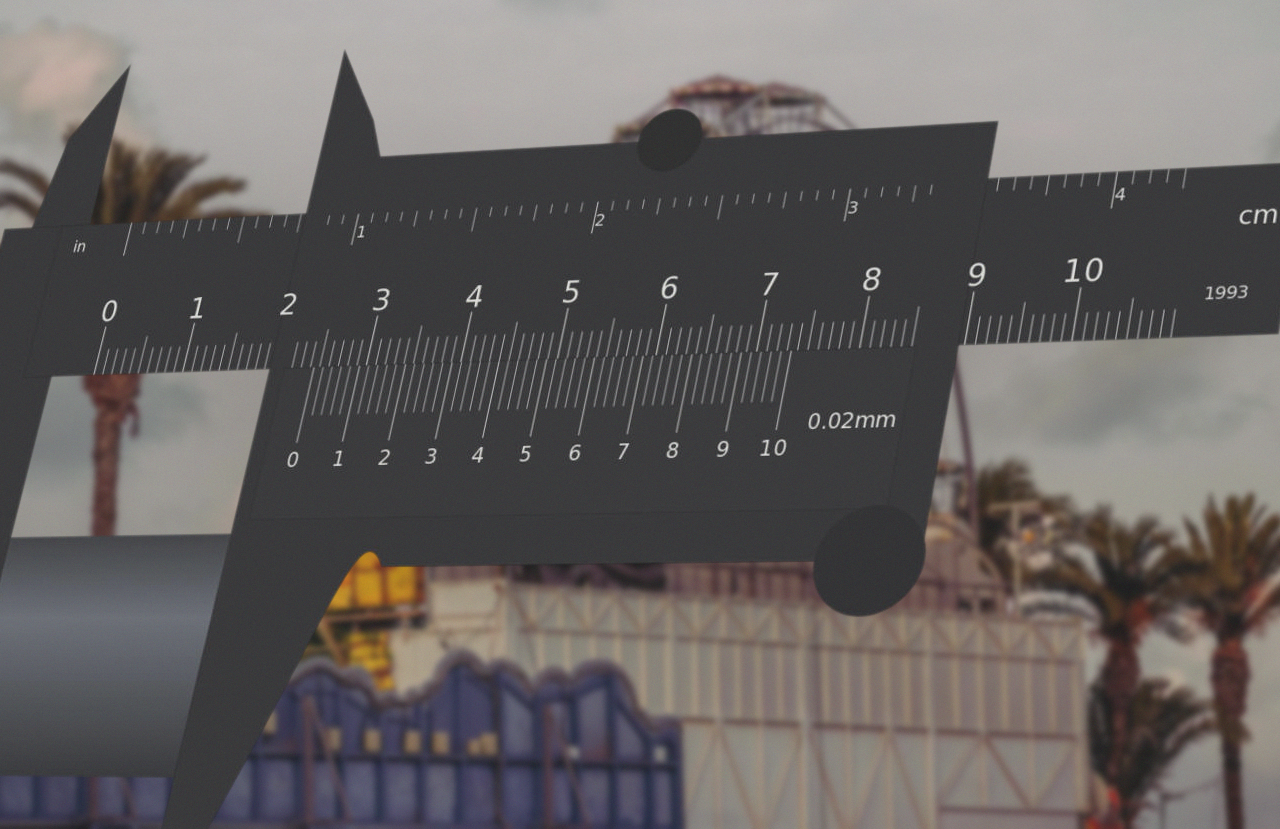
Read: 24.4 mm
